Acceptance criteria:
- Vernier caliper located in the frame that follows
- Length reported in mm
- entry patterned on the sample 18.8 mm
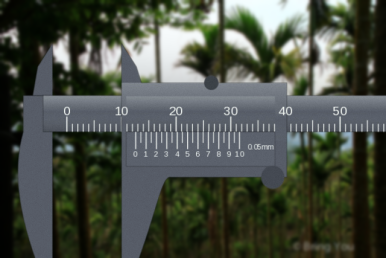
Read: 12.6 mm
